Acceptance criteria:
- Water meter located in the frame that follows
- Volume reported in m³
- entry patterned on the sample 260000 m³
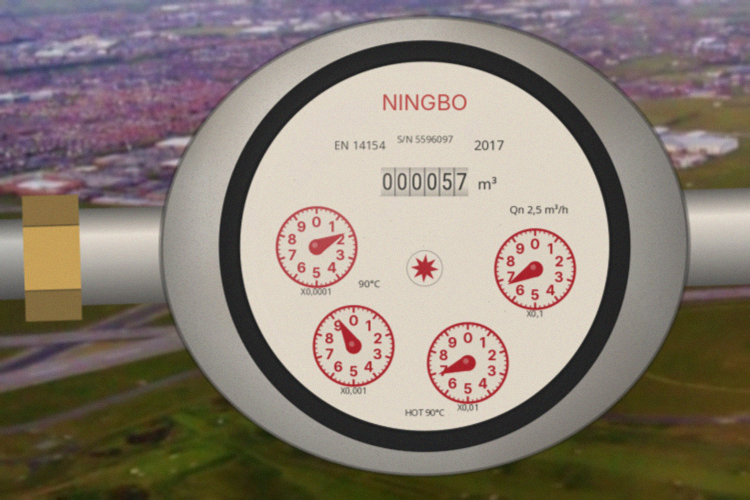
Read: 57.6691 m³
